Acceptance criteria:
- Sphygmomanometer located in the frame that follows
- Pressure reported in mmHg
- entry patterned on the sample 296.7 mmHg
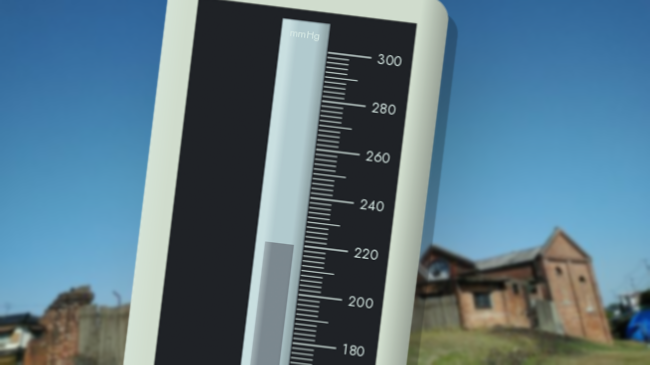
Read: 220 mmHg
